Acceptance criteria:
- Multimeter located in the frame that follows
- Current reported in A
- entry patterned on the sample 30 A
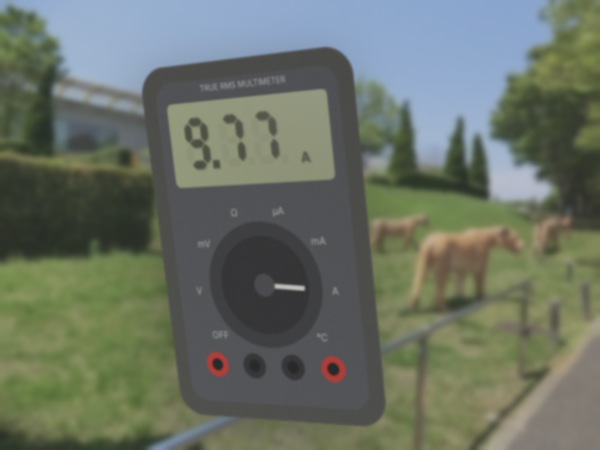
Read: 9.77 A
